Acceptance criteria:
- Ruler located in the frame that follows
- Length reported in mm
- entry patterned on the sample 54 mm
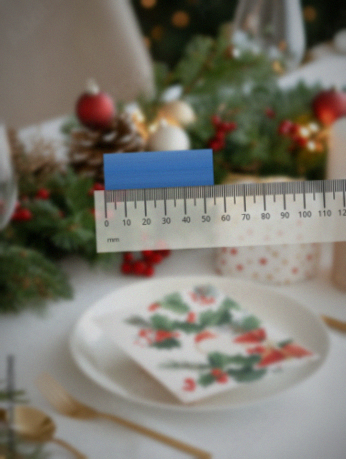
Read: 55 mm
